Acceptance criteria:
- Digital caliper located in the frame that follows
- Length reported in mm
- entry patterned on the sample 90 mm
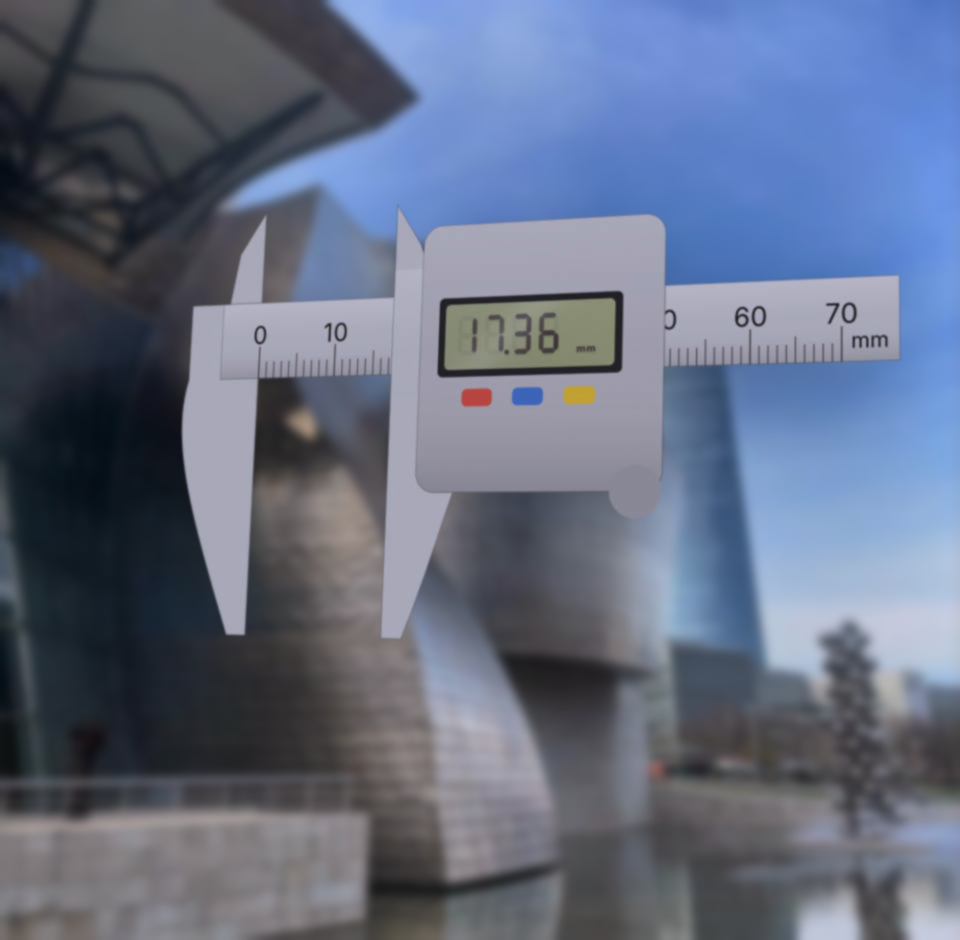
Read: 17.36 mm
